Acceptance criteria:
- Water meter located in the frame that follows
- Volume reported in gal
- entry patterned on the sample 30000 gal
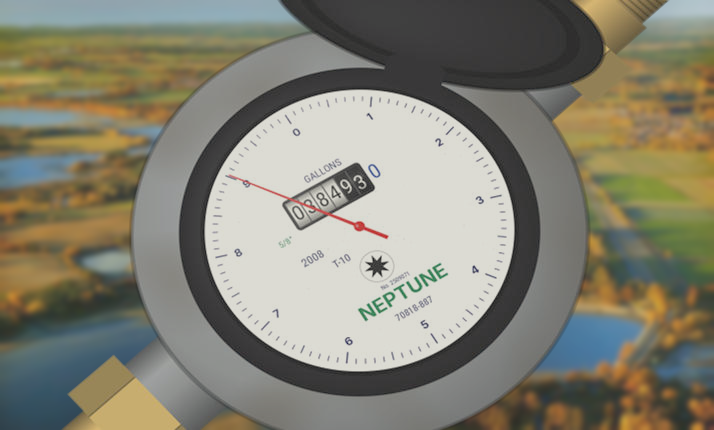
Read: 384929.0 gal
